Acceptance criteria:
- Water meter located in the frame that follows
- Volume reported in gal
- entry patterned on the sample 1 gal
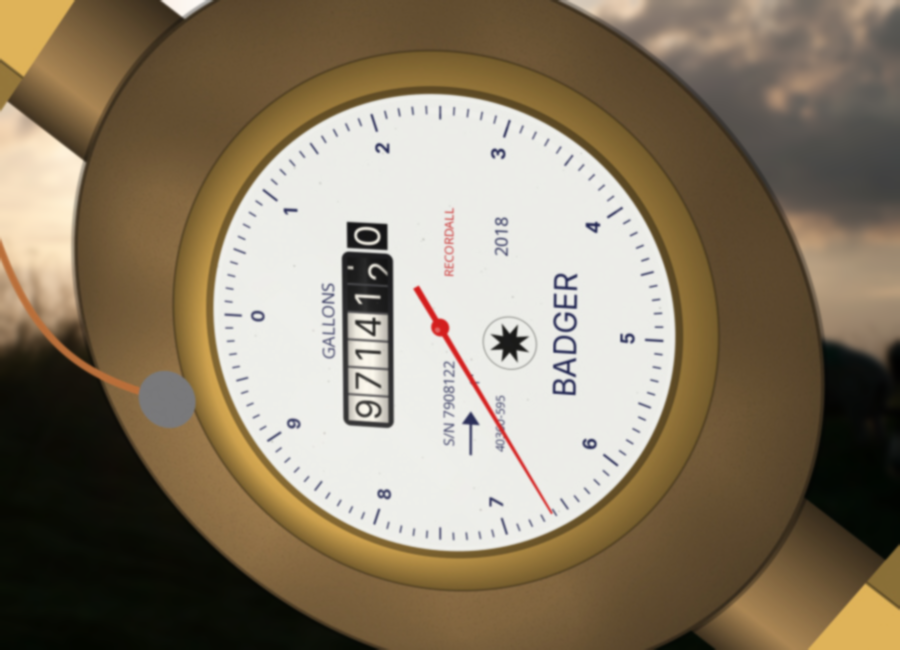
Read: 9714116.6 gal
